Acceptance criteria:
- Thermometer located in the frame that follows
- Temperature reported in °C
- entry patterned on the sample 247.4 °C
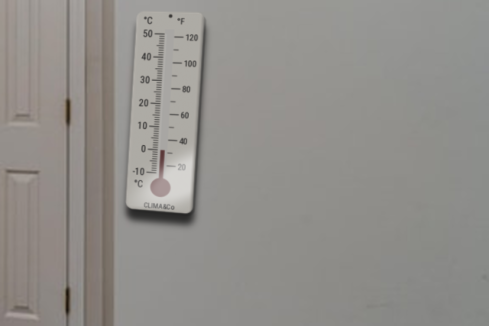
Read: 0 °C
